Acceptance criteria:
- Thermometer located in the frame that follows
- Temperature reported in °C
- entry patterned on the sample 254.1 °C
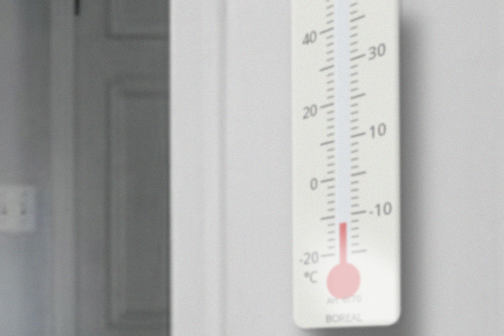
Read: -12 °C
